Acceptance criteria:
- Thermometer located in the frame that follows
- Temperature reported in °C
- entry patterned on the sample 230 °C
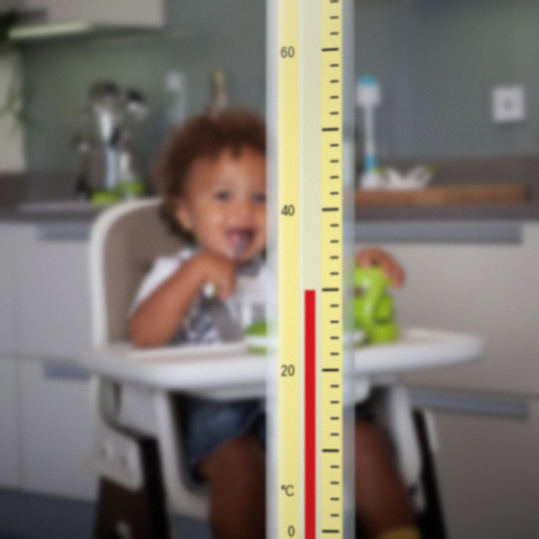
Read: 30 °C
